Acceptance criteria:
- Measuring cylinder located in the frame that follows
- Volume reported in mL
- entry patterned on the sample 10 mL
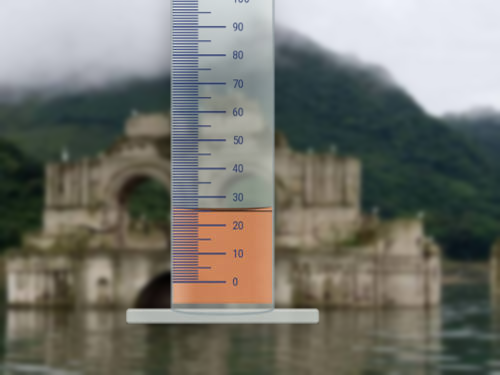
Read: 25 mL
